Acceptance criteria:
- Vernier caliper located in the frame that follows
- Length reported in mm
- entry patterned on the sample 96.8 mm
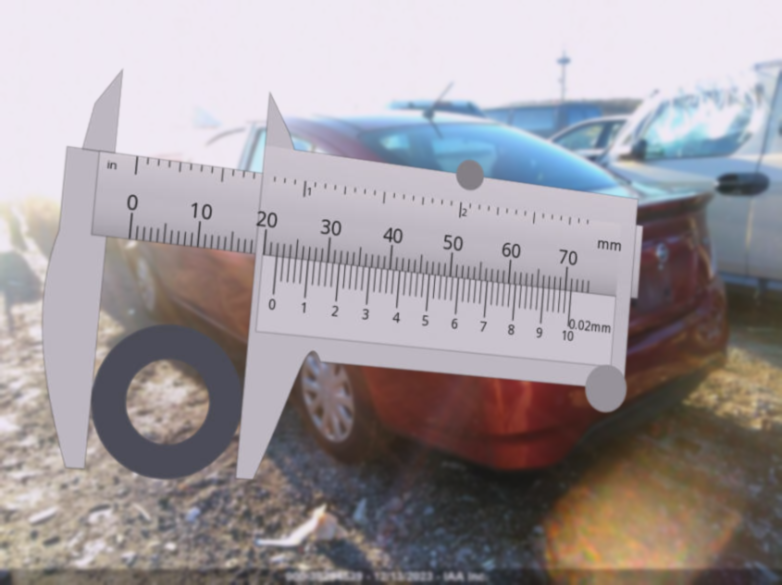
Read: 22.0 mm
